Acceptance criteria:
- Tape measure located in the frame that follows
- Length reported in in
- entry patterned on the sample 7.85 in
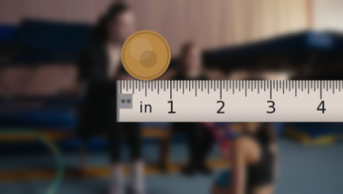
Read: 1 in
